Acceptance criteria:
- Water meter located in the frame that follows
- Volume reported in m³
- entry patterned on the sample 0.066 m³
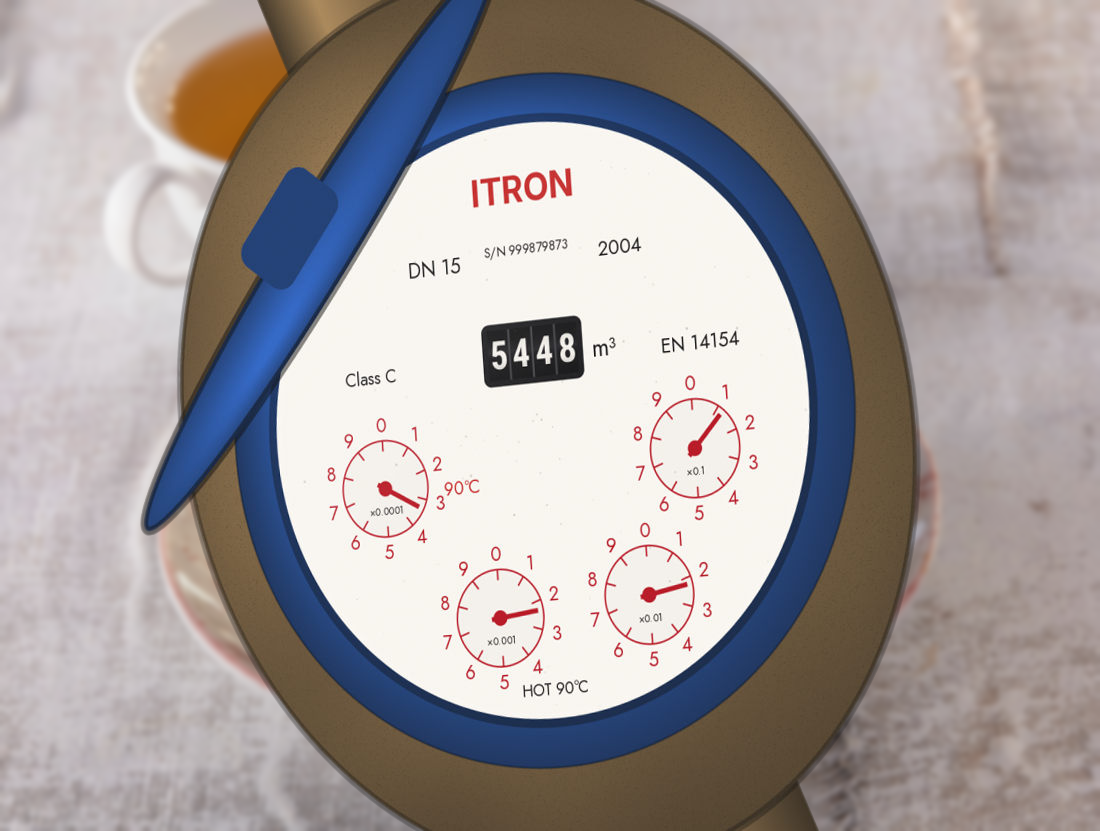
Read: 5448.1223 m³
